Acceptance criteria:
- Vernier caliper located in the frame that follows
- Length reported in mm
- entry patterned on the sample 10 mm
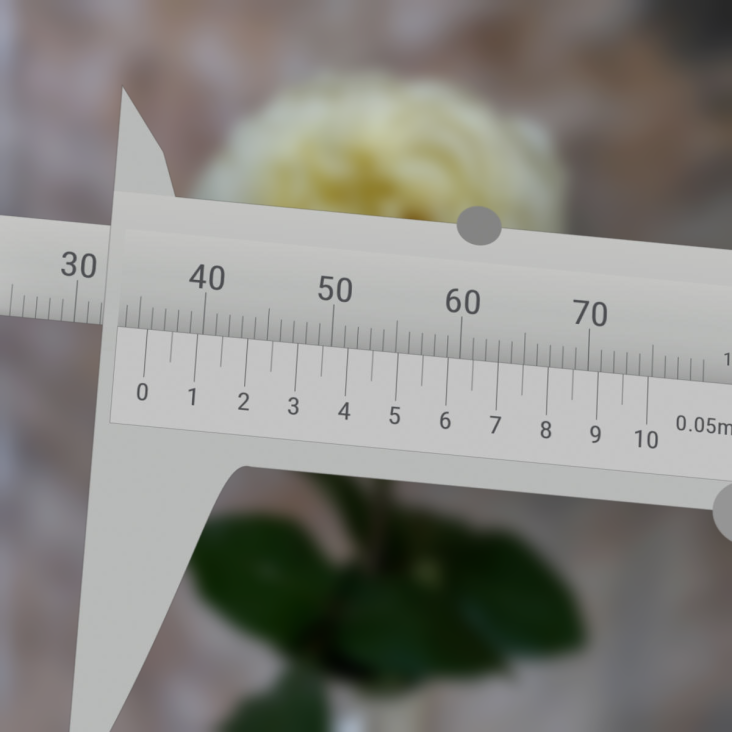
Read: 35.7 mm
